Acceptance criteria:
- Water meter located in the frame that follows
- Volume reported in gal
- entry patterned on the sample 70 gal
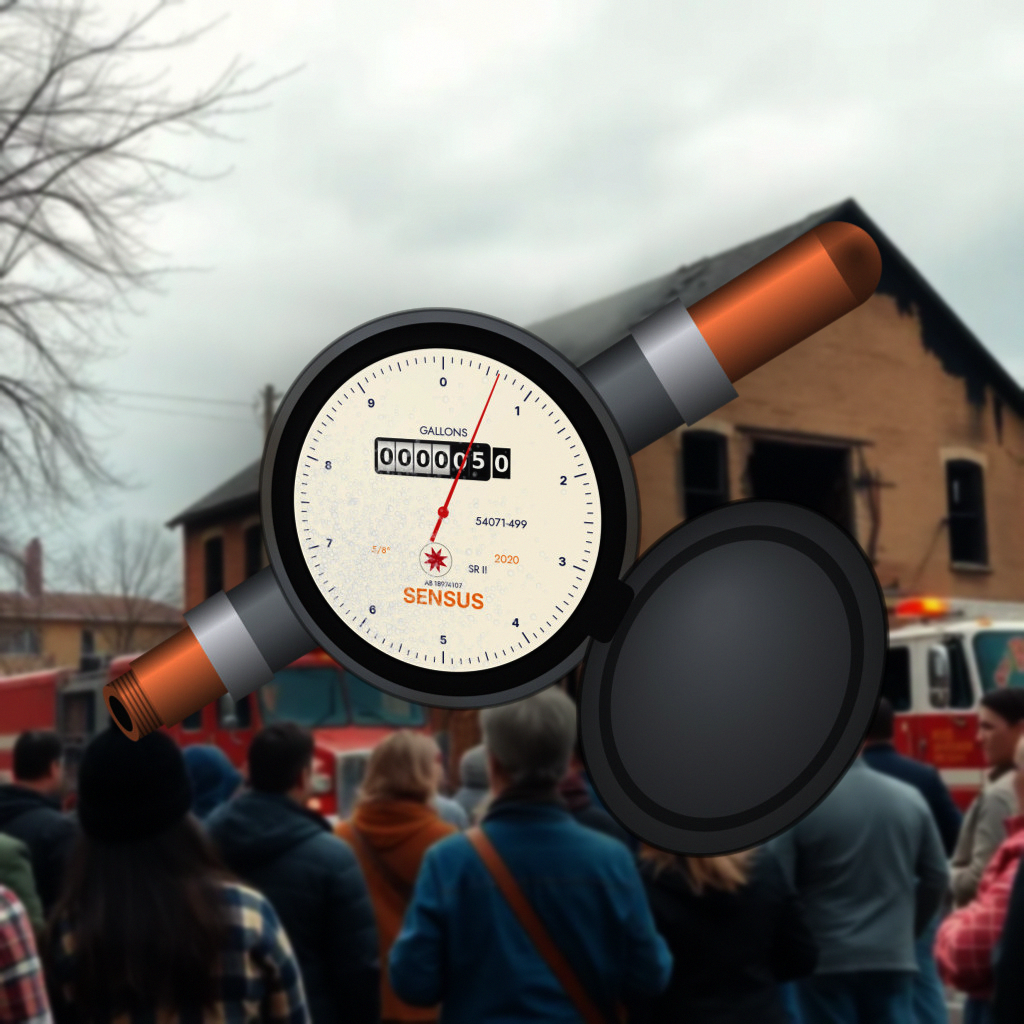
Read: 50.6 gal
